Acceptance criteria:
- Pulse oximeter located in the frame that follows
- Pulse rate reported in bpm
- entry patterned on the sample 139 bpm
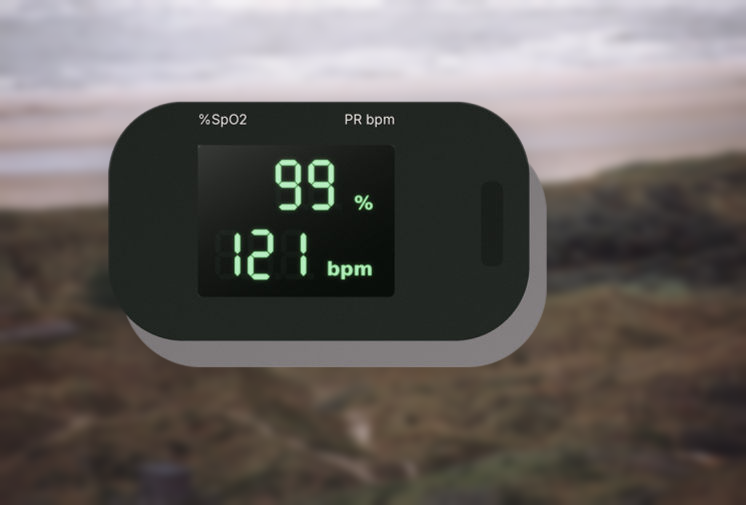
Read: 121 bpm
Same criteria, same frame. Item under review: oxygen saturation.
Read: 99 %
